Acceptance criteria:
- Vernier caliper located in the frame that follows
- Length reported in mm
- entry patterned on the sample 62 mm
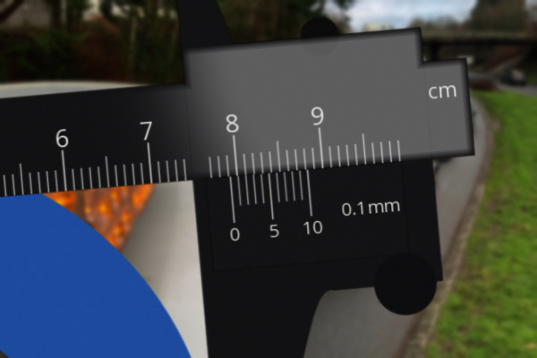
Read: 79.2 mm
